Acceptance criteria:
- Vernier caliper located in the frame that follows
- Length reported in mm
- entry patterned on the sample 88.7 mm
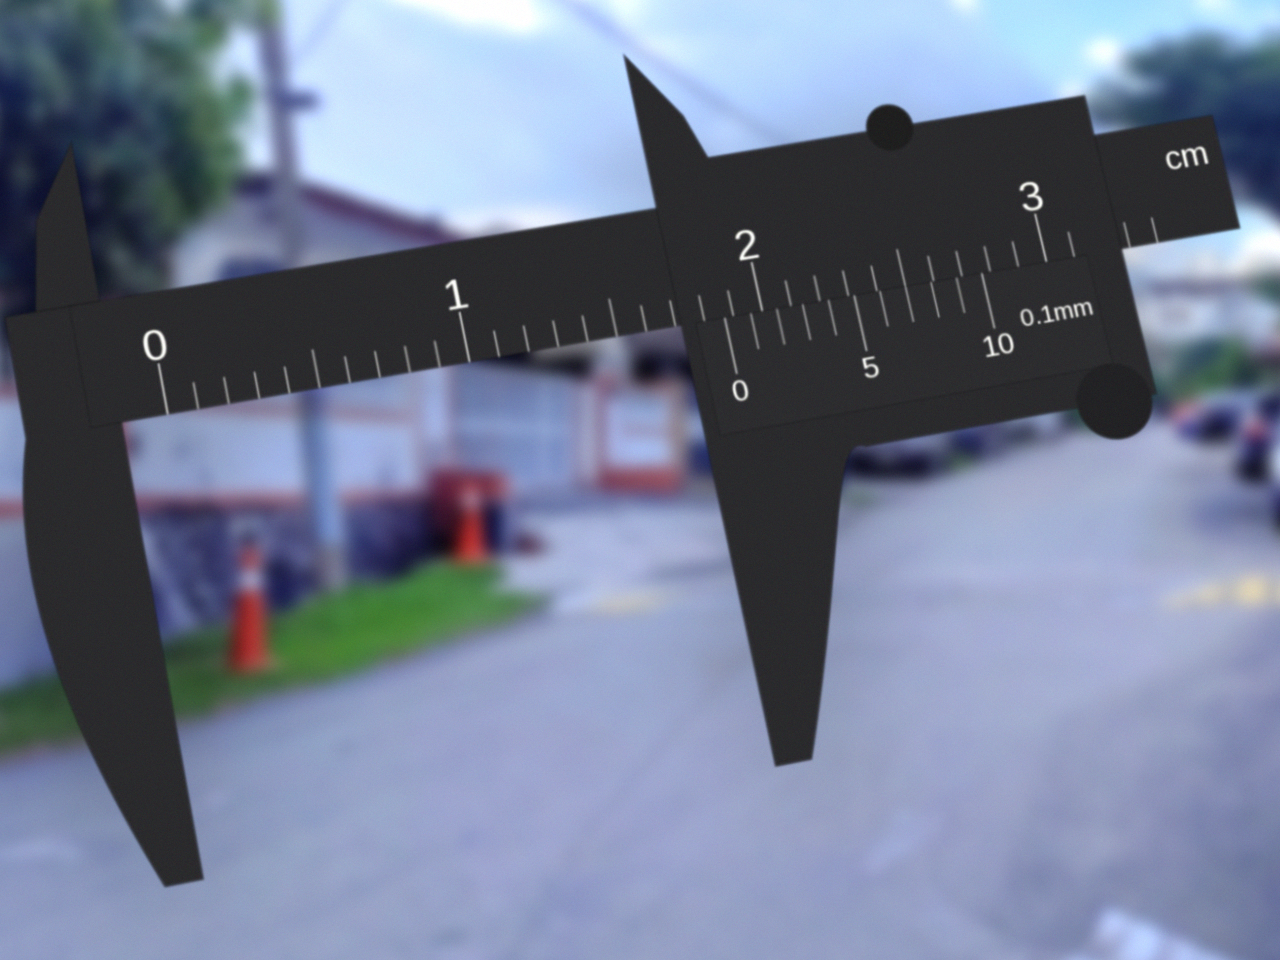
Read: 18.7 mm
